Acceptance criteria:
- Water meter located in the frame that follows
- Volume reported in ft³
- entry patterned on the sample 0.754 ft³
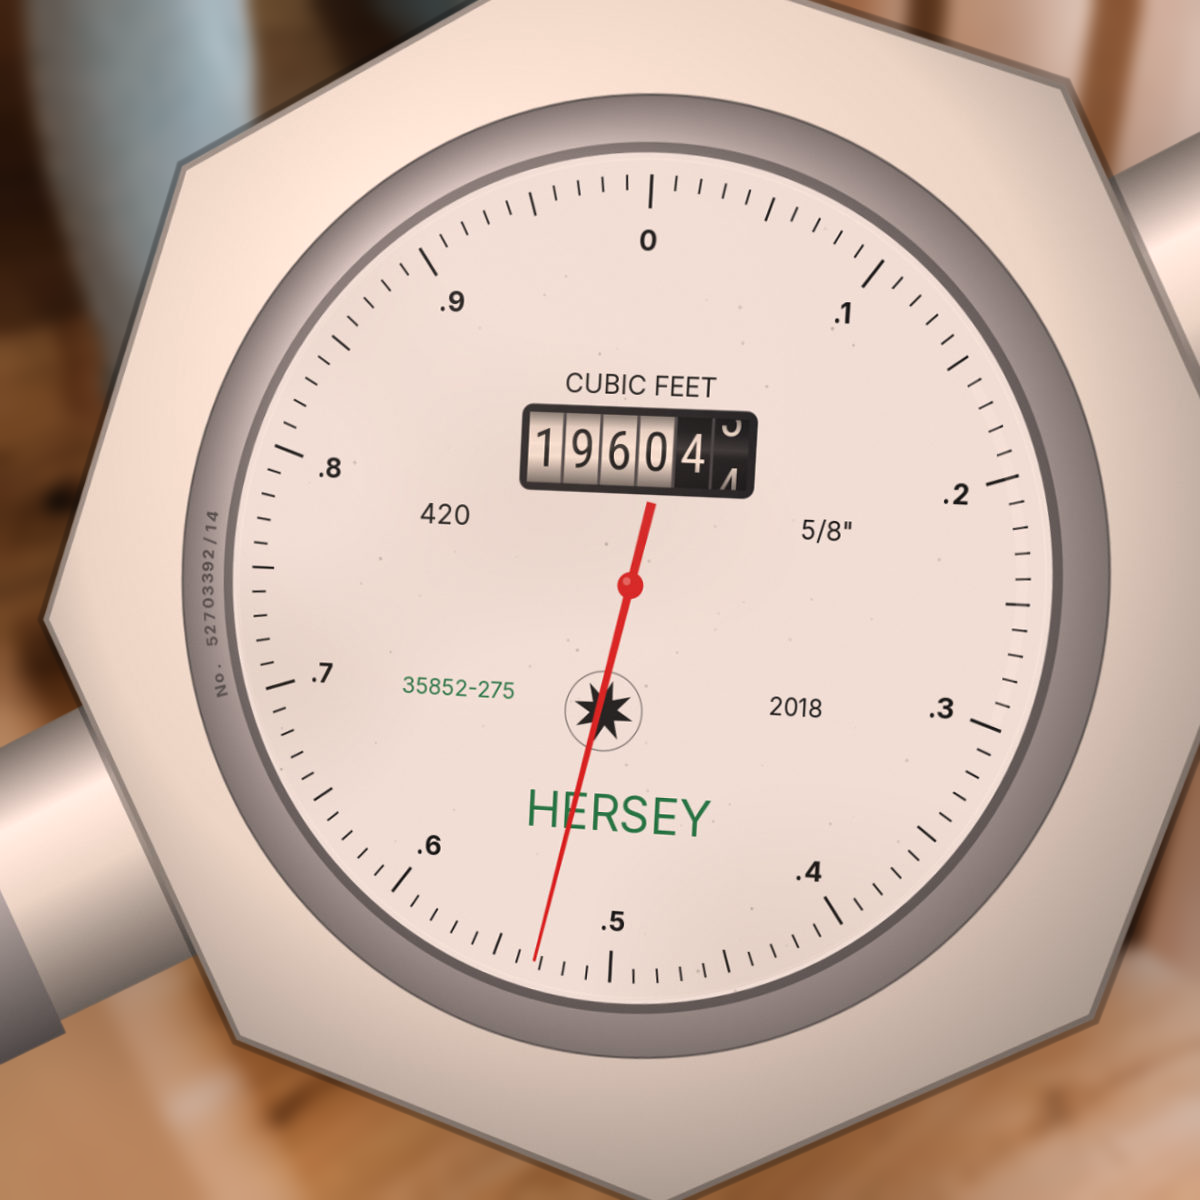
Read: 196043.53 ft³
